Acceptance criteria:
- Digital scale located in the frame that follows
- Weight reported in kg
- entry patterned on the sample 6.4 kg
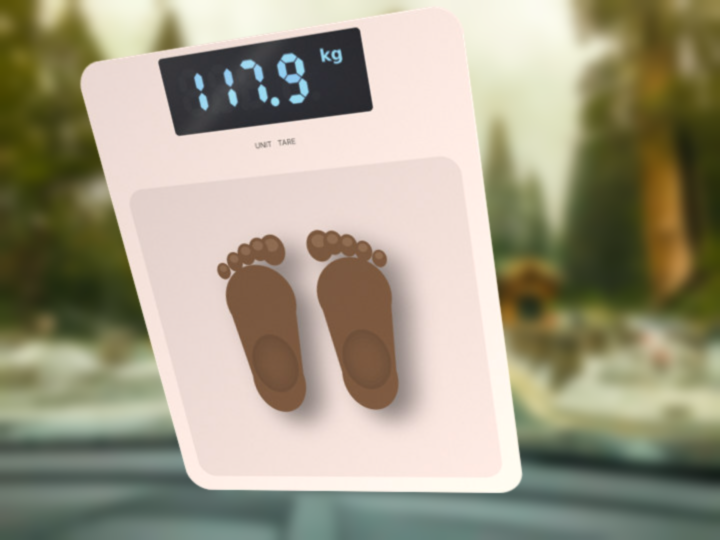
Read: 117.9 kg
